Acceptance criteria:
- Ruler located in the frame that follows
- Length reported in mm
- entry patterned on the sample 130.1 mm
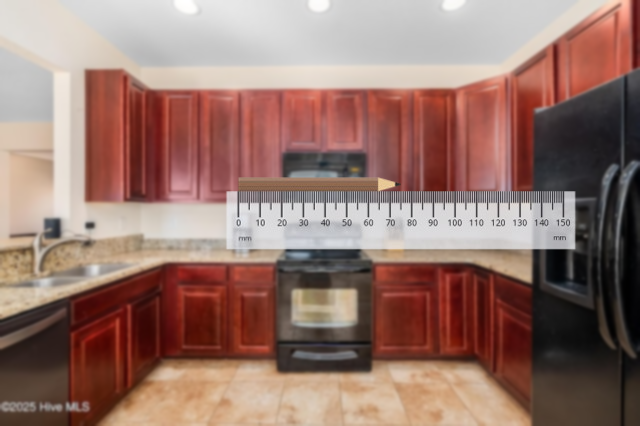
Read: 75 mm
